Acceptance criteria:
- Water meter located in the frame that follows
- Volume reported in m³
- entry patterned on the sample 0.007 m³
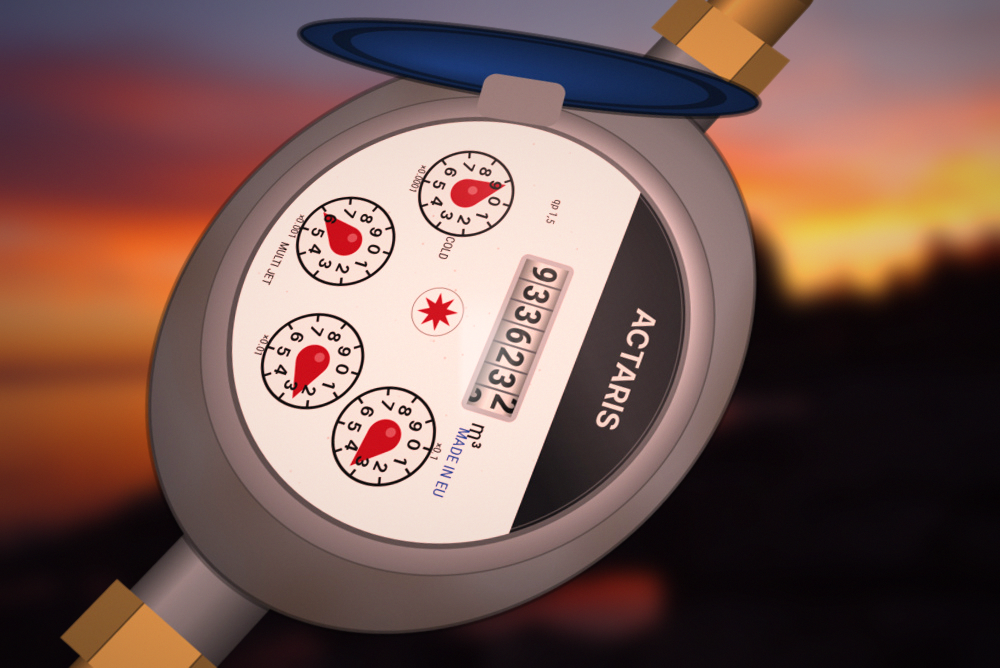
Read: 9336232.3259 m³
